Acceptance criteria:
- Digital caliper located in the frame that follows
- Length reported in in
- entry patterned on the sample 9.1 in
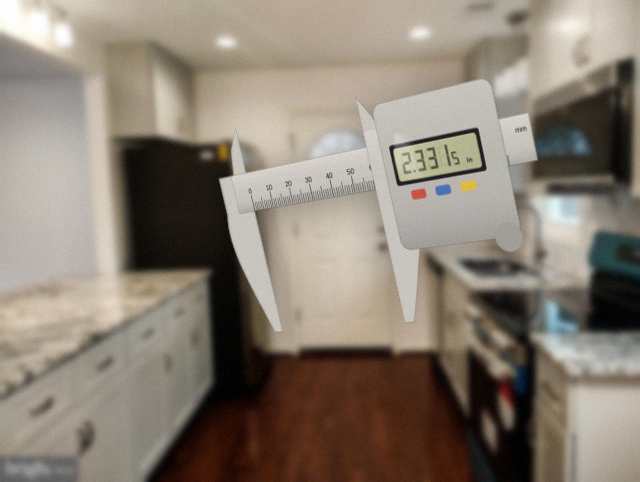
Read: 2.3315 in
